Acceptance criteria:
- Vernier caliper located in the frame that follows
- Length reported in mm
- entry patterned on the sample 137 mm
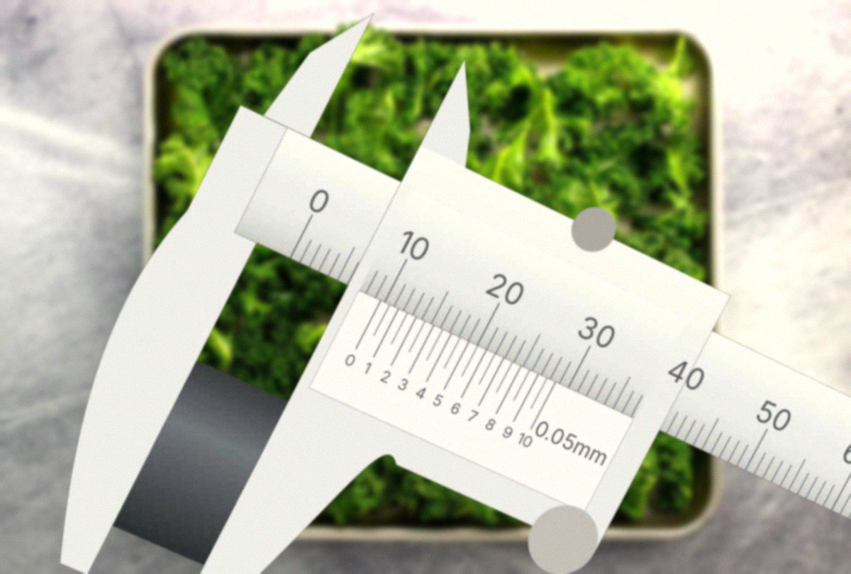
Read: 9.6 mm
